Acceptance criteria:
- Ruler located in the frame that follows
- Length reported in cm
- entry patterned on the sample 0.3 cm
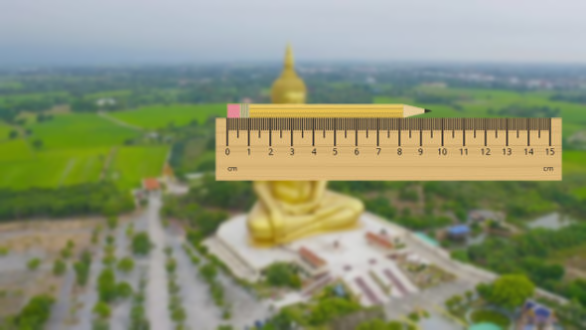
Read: 9.5 cm
